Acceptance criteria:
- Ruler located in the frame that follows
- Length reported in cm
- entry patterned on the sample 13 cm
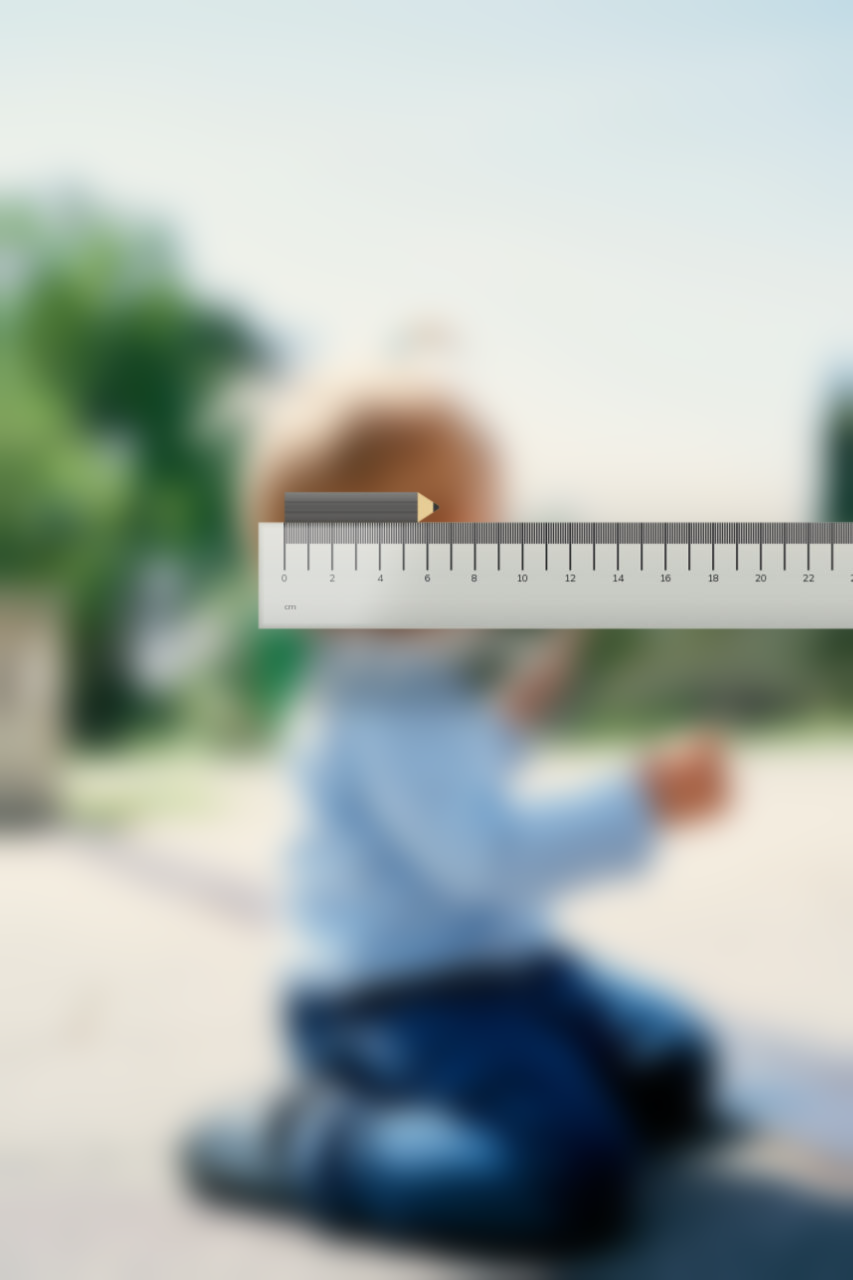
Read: 6.5 cm
